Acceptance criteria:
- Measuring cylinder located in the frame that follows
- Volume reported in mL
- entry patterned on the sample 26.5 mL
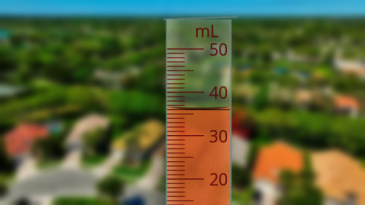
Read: 36 mL
